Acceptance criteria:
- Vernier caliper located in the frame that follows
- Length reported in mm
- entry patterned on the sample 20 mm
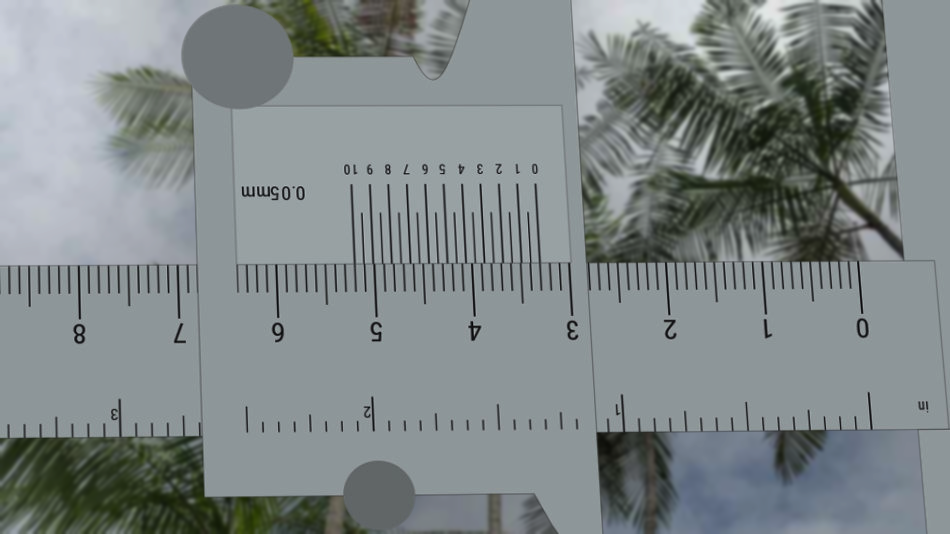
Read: 33.0 mm
